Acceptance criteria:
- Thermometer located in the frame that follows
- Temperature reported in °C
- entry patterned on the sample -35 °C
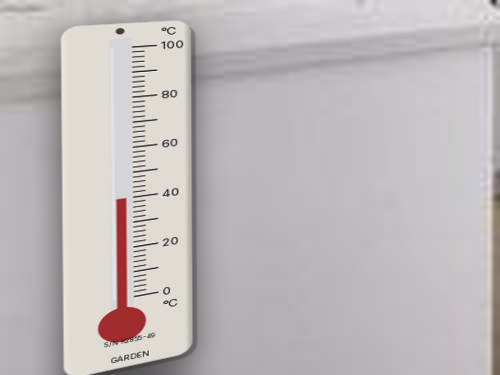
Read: 40 °C
